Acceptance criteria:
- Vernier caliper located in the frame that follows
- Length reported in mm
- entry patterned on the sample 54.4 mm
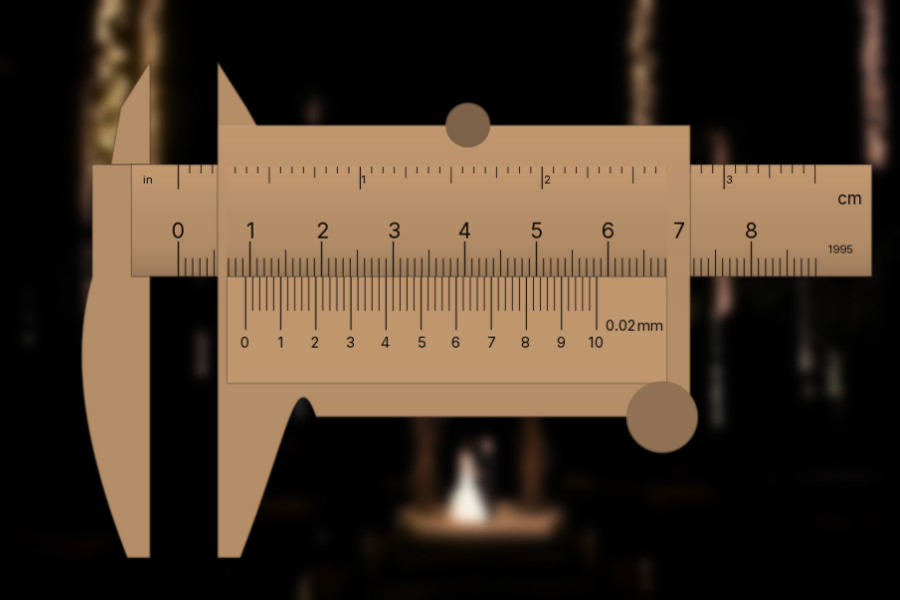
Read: 9.4 mm
